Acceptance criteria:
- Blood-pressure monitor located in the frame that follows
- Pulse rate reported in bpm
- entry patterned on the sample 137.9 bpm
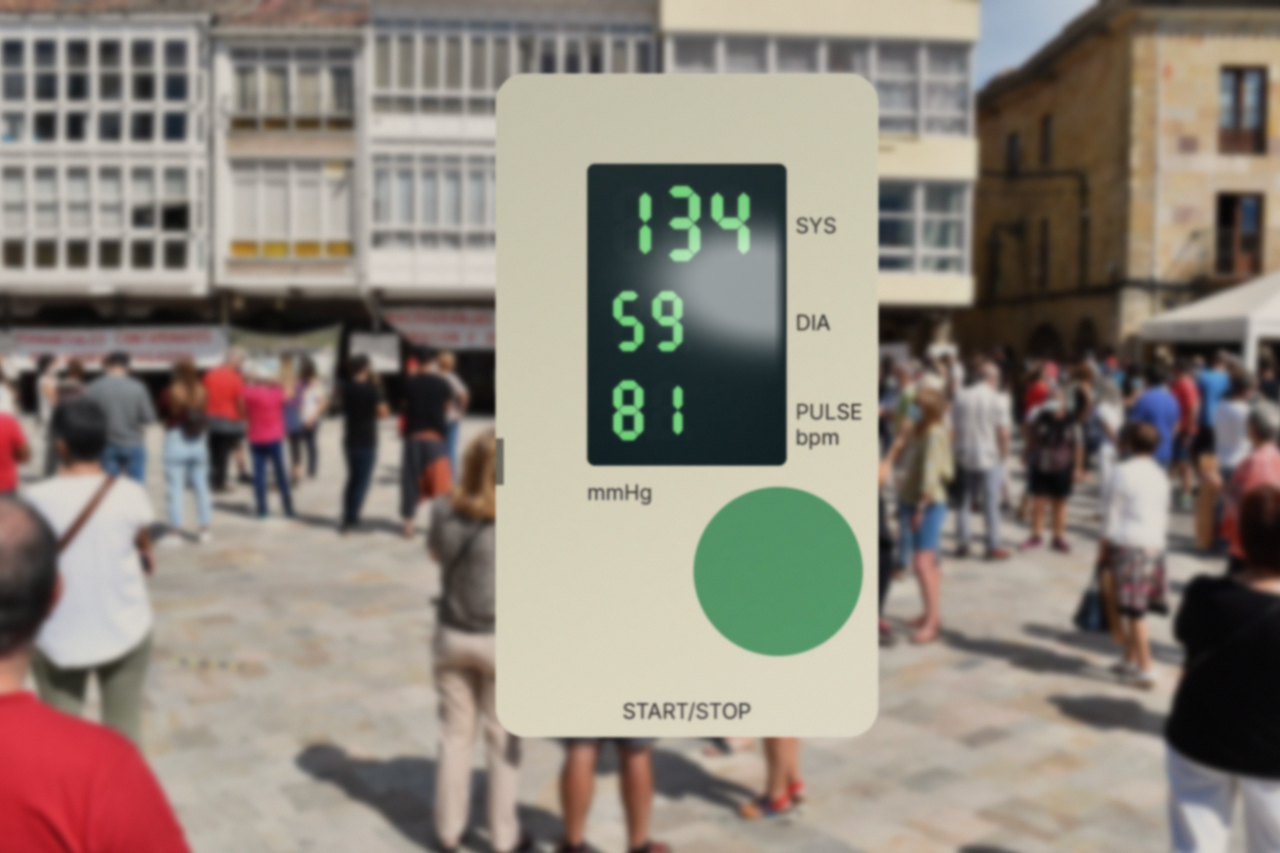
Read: 81 bpm
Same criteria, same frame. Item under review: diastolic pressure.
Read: 59 mmHg
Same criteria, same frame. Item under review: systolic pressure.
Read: 134 mmHg
